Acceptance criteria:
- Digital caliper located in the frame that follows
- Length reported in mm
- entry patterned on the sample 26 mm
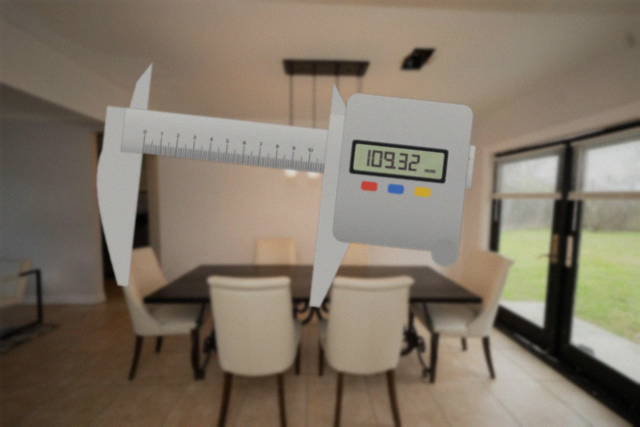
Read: 109.32 mm
